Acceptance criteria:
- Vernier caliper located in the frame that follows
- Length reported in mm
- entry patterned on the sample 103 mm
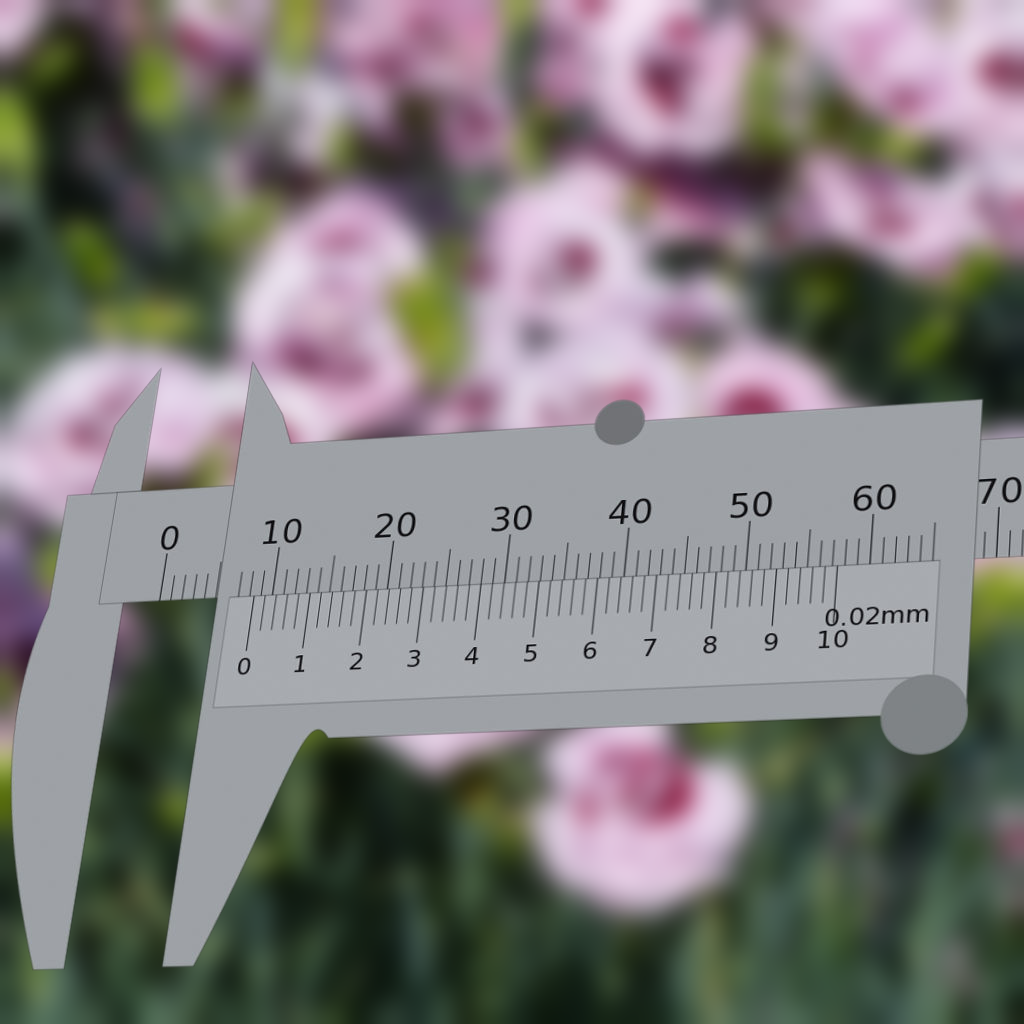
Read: 8.4 mm
